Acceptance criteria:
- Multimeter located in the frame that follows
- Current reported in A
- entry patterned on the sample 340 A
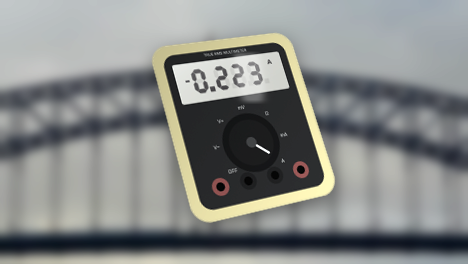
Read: -0.223 A
